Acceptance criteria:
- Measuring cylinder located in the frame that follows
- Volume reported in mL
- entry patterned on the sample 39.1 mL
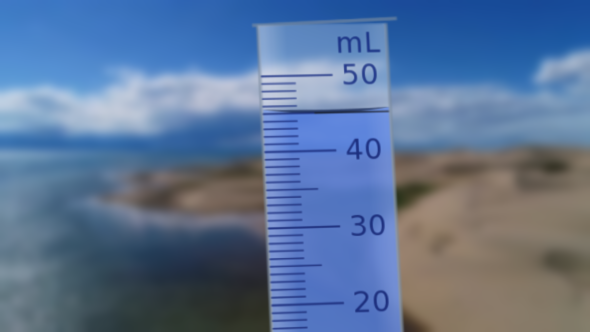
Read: 45 mL
